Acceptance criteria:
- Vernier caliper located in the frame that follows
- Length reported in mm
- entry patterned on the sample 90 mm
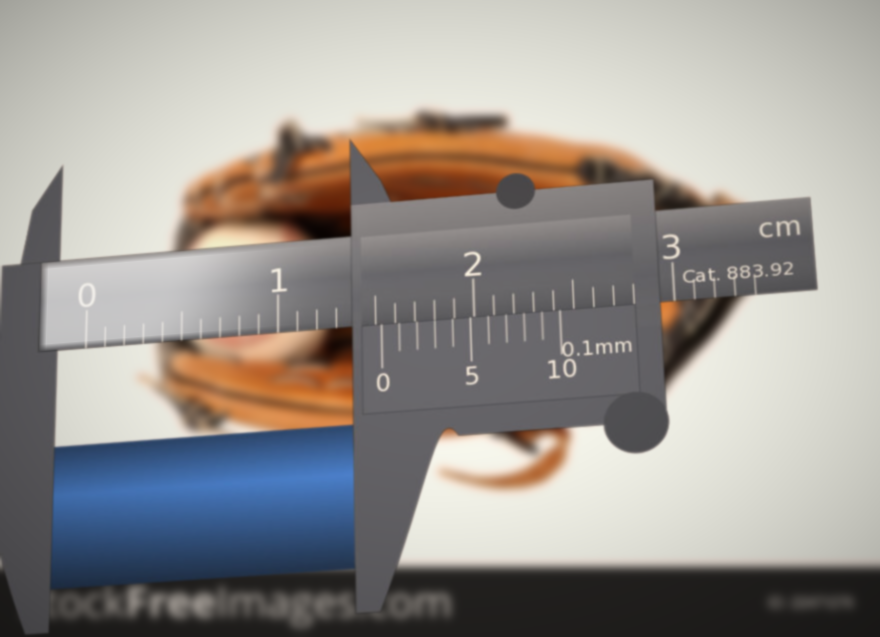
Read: 15.3 mm
